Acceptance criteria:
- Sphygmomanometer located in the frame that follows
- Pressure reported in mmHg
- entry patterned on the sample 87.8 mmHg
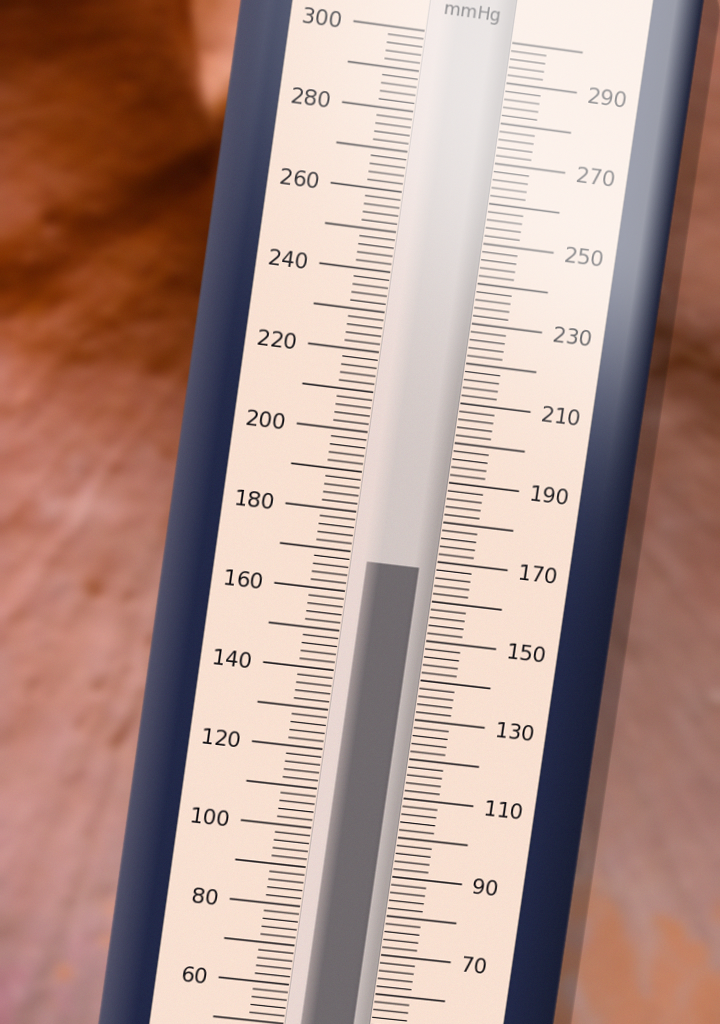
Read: 168 mmHg
